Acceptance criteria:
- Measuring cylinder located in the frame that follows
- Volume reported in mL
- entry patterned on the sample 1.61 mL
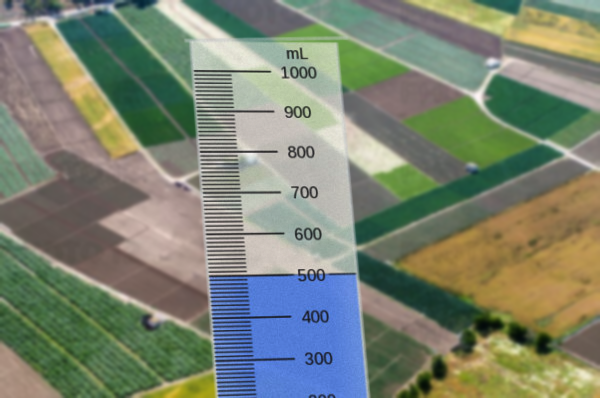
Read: 500 mL
